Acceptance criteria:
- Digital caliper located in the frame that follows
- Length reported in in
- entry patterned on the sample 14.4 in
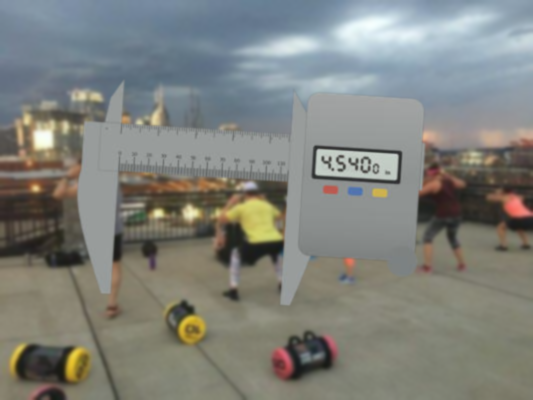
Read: 4.5400 in
